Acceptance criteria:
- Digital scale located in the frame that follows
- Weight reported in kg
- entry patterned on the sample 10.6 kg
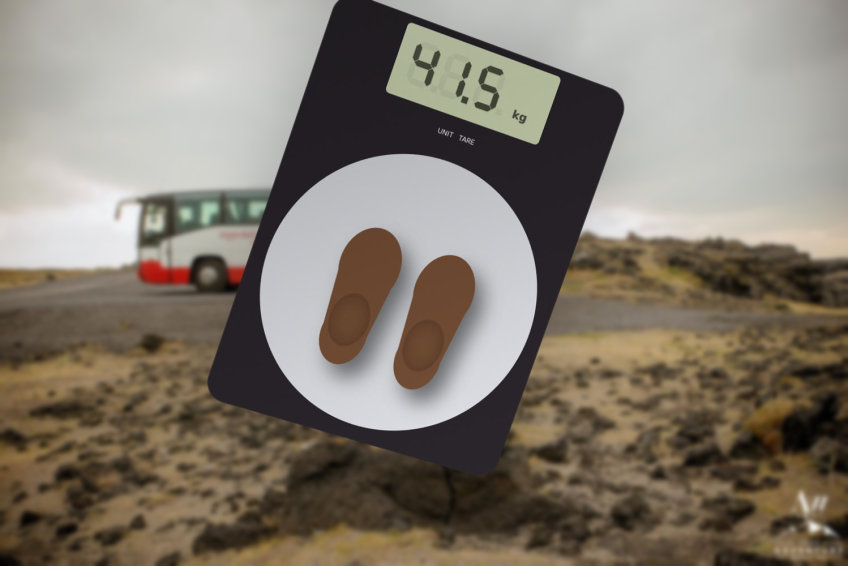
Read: 41.5 kg
